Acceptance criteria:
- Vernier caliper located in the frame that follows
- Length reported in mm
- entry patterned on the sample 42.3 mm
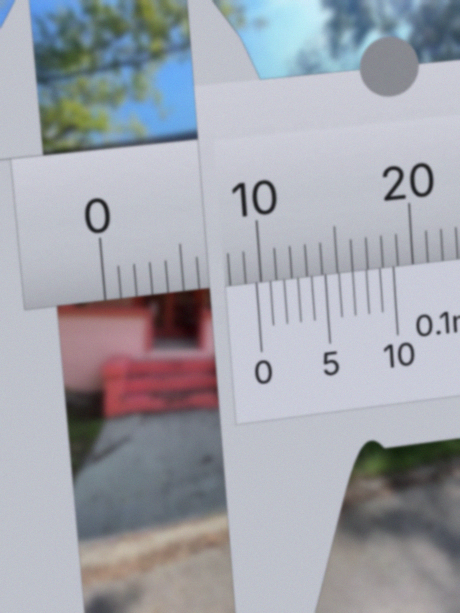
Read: 9.7 mm
